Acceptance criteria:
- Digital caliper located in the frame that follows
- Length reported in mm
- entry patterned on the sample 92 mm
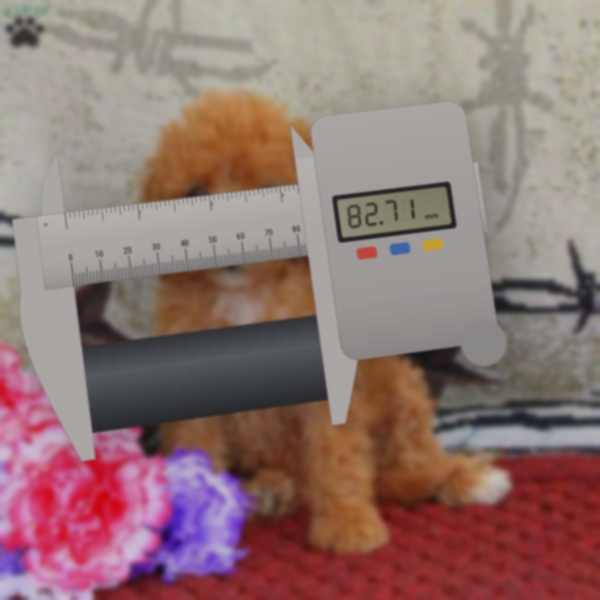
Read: 82.71 mm
